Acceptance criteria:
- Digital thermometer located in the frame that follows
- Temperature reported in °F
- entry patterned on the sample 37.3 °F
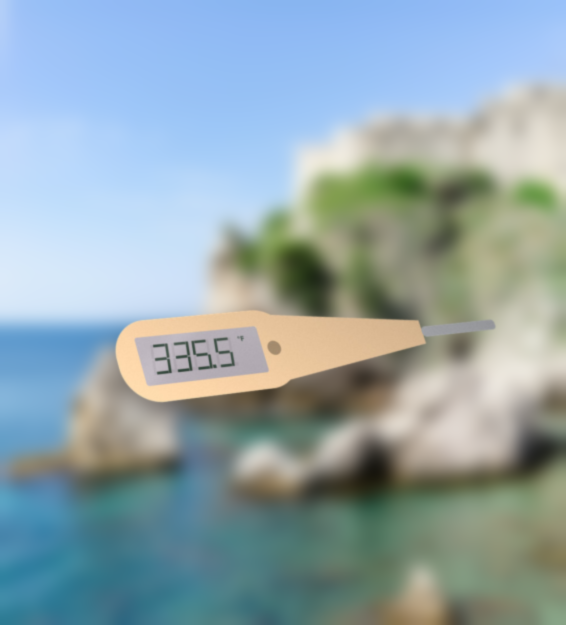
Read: 335.5 °F
